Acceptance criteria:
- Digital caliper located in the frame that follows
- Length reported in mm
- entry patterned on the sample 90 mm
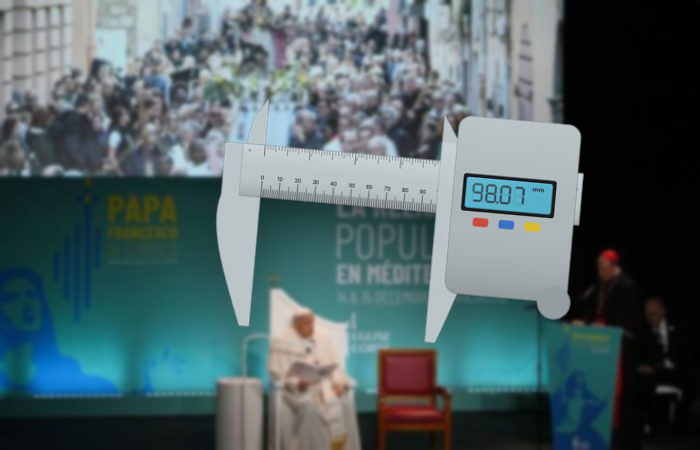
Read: 98.07 mm
